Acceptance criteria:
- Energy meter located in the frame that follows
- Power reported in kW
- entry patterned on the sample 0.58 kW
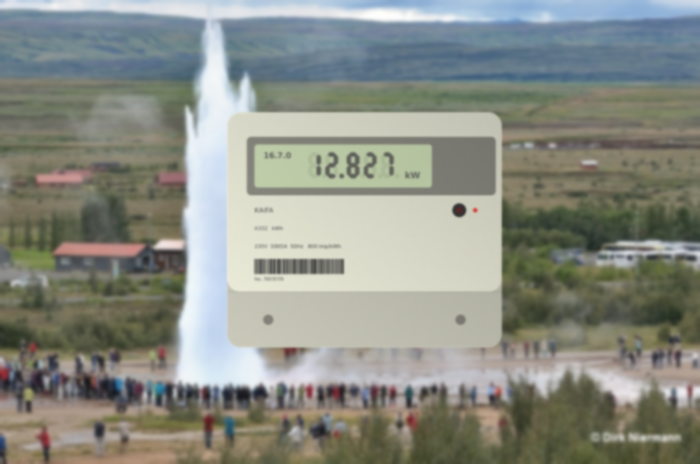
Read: 12.827 kW
